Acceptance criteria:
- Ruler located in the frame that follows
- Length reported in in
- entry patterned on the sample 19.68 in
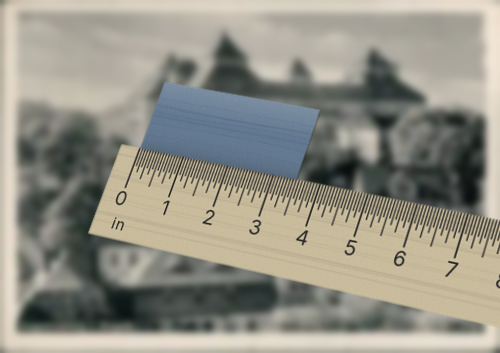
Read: 3.5 in
